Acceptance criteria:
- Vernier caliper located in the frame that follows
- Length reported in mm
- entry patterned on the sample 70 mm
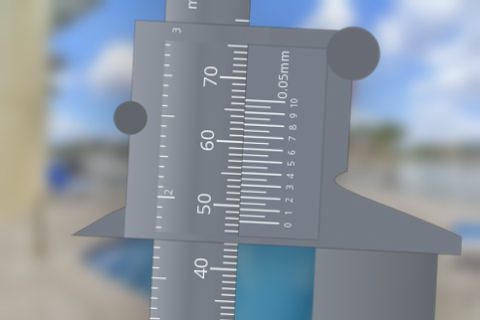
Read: 47.6 mm
